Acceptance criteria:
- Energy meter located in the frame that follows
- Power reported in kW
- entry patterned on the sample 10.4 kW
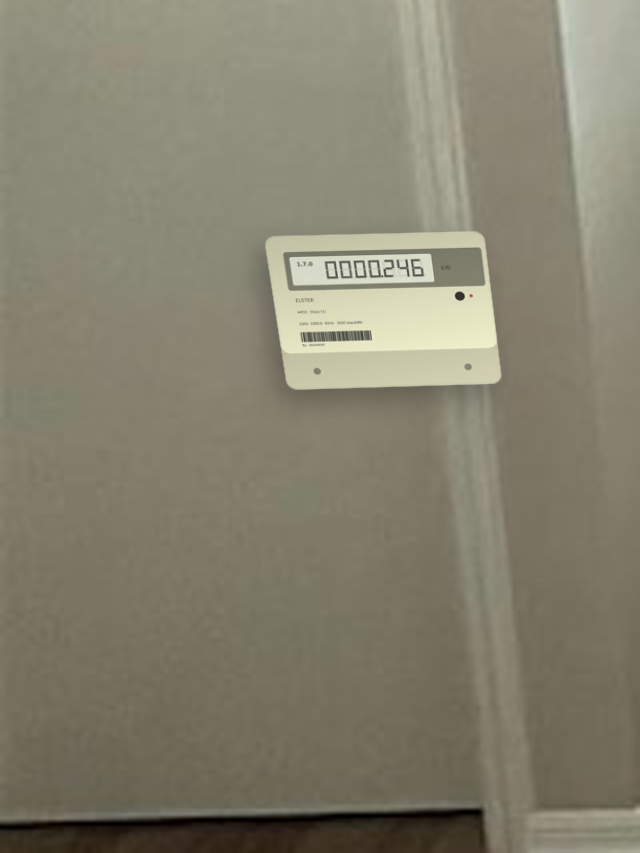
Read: 0.246 kW
